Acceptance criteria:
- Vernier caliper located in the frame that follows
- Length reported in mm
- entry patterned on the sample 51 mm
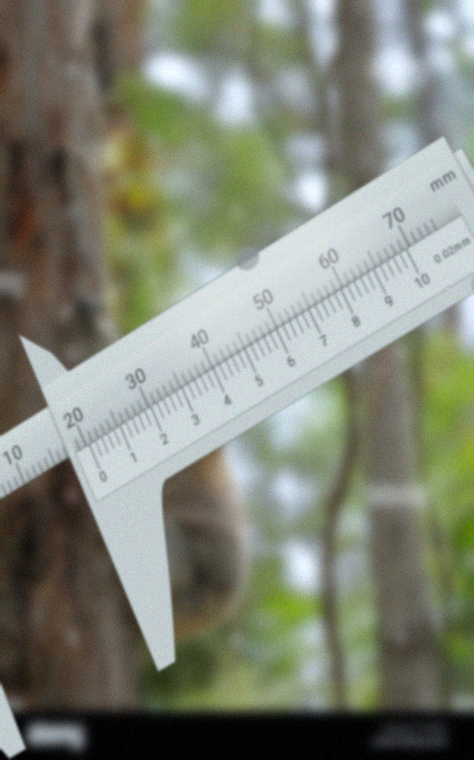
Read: 20.5 mm
